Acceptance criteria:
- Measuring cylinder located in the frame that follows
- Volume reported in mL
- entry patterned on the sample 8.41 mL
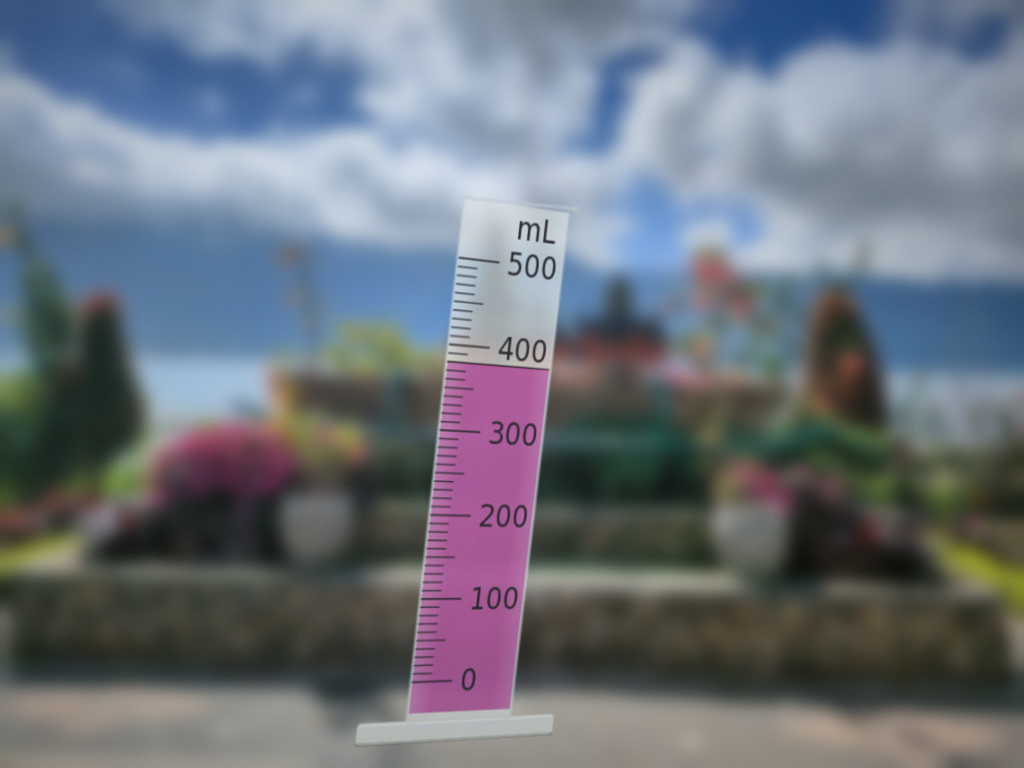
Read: 380 mL
